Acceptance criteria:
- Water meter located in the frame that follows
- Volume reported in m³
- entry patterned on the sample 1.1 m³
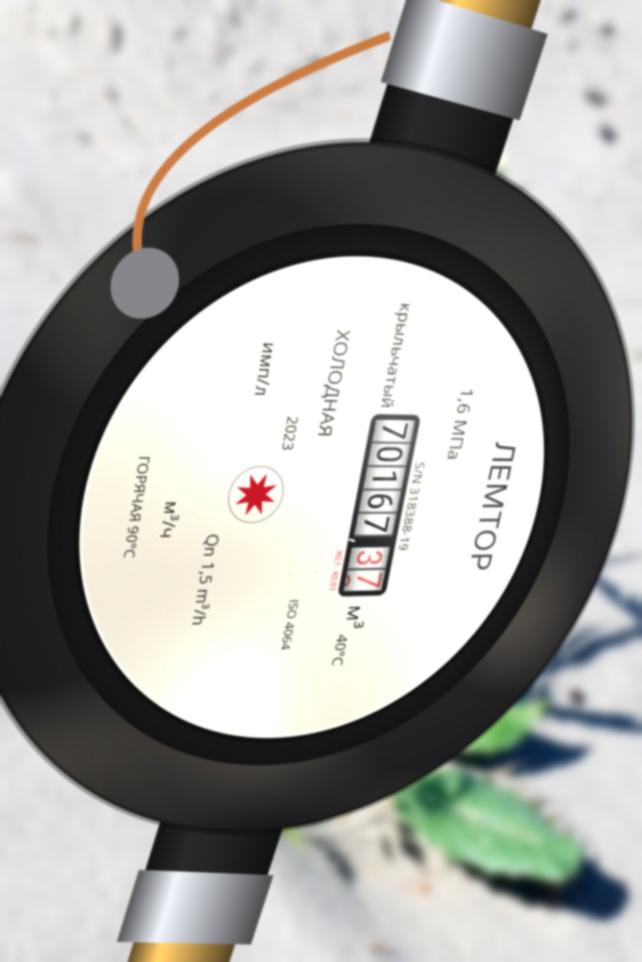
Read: 70167.37 m³
